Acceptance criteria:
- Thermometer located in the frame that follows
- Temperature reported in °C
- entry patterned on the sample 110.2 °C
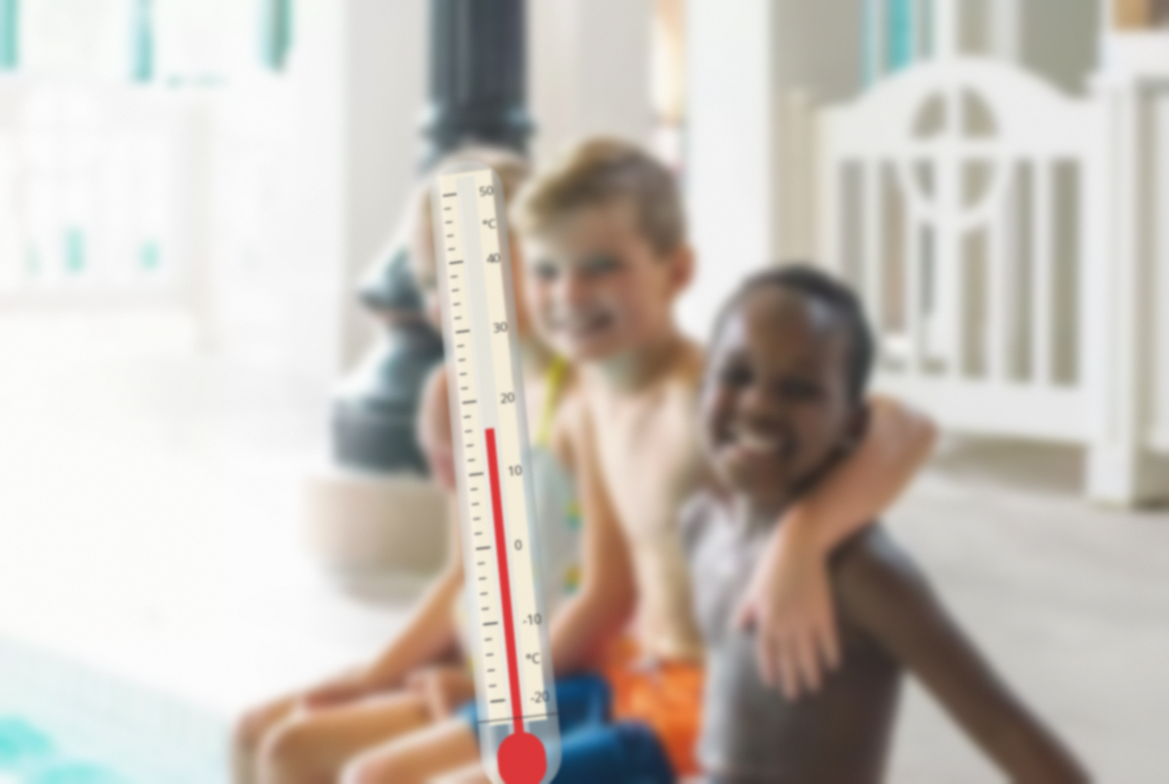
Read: 16 °C
